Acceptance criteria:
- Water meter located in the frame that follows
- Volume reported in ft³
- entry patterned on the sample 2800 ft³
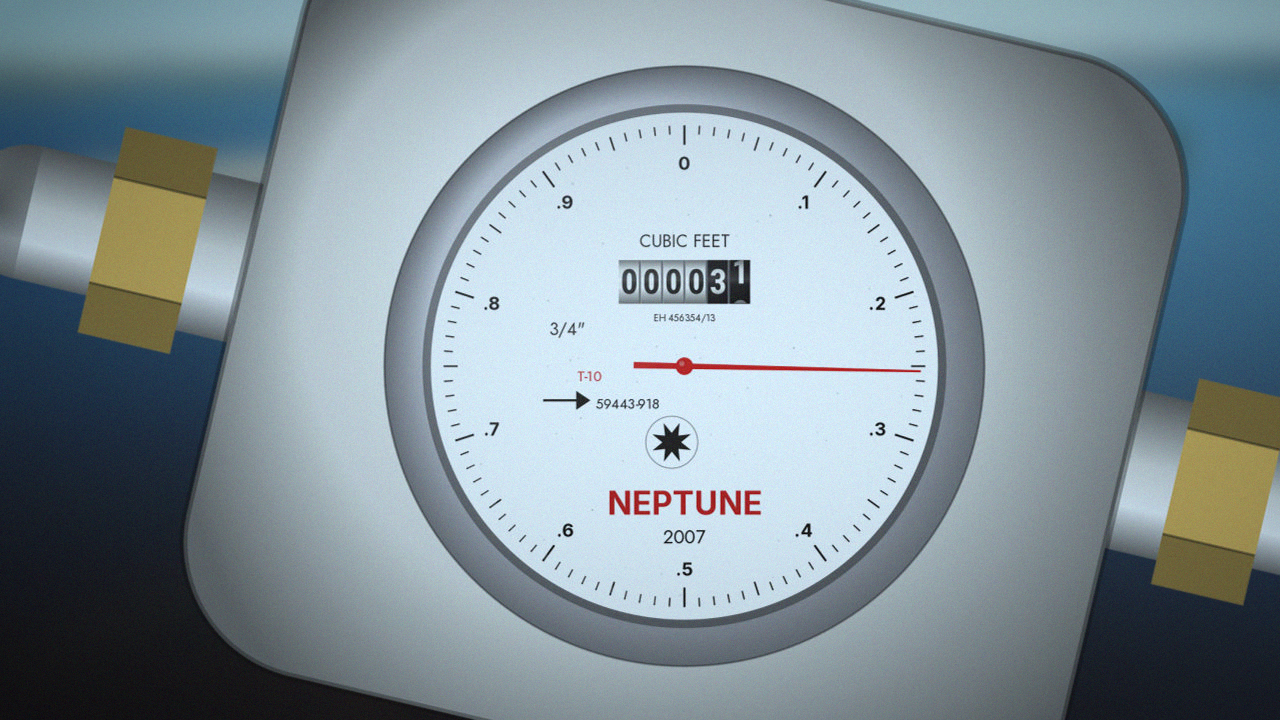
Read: 31.25 ft³
